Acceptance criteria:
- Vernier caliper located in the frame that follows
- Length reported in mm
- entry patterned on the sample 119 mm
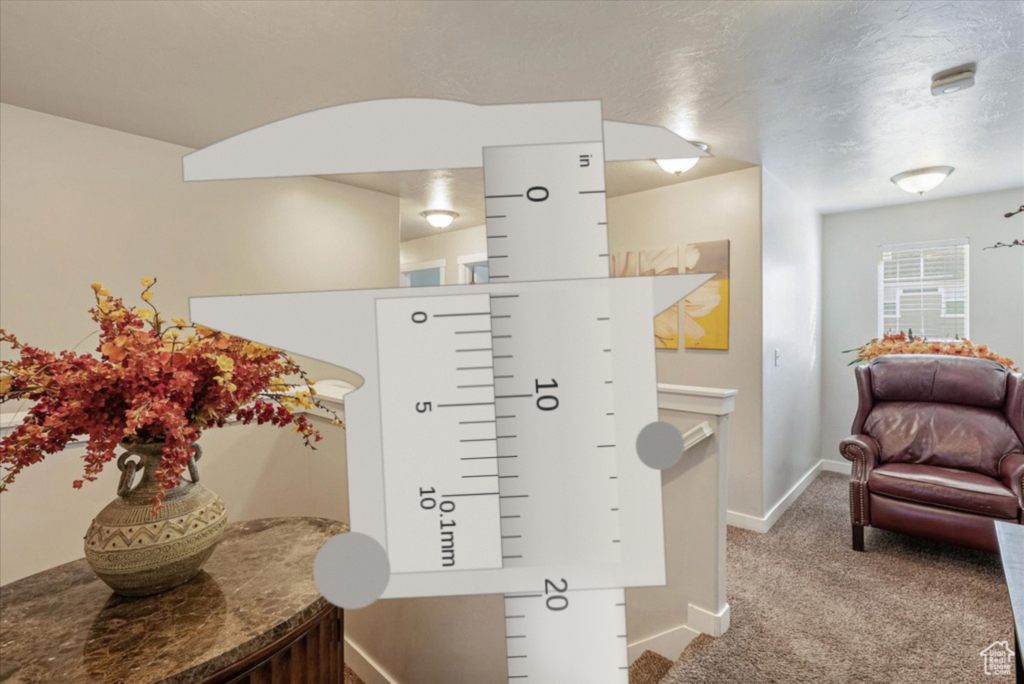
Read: 5.8 mm
